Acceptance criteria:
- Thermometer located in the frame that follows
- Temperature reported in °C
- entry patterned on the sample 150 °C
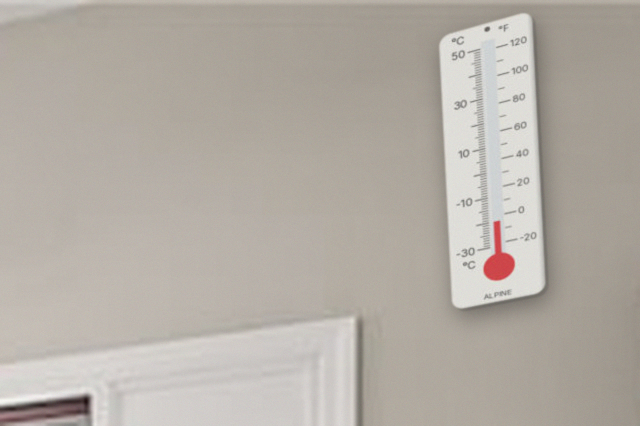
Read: -20 °C
